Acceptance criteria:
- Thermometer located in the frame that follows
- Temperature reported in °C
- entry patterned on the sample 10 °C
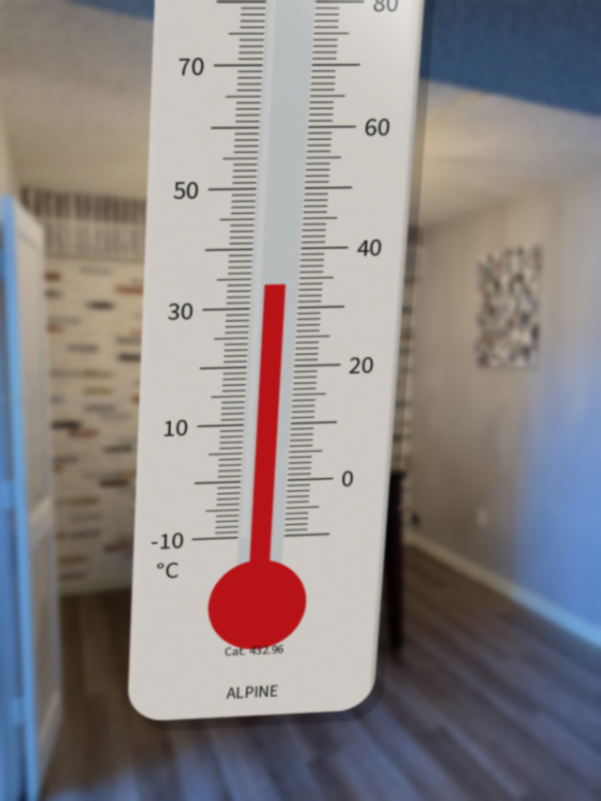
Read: 34 °C
